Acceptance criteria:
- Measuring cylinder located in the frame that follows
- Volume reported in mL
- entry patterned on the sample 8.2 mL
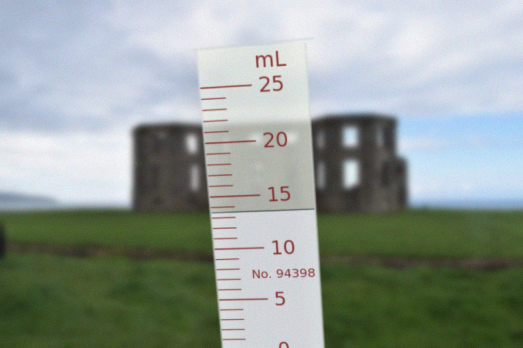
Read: 13.5 mL
